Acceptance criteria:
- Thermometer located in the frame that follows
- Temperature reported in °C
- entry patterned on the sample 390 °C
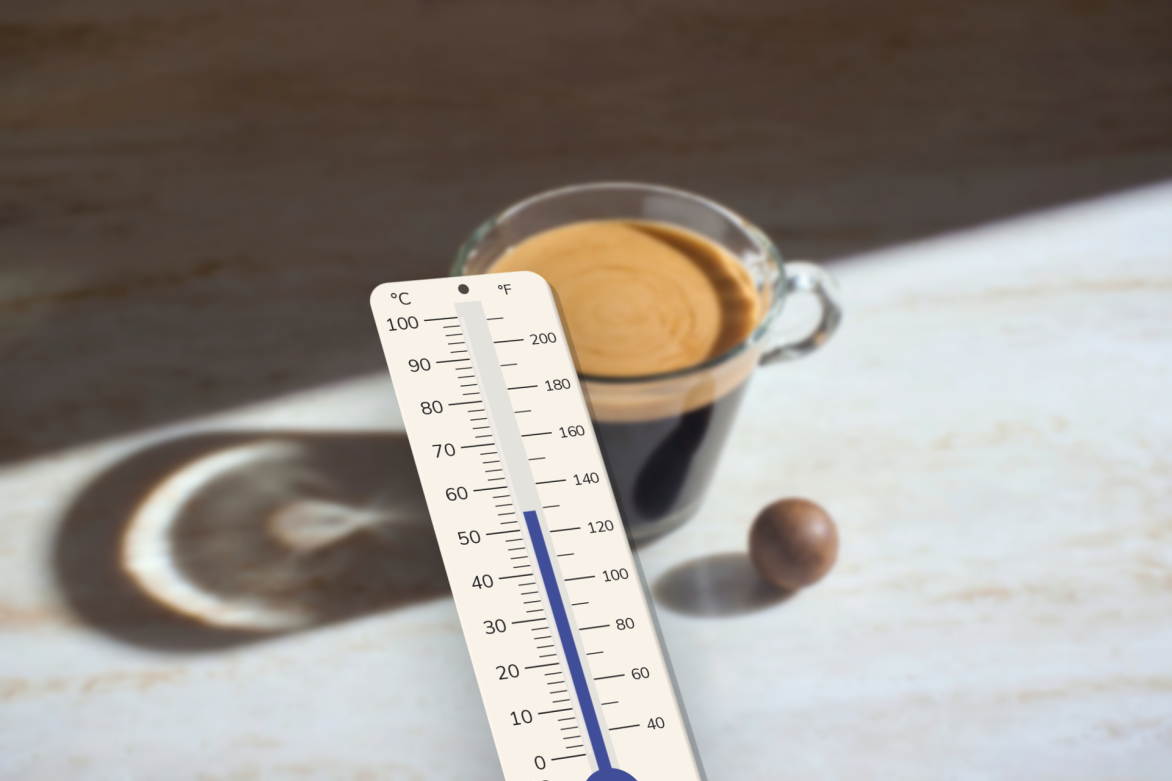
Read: 54 °C
